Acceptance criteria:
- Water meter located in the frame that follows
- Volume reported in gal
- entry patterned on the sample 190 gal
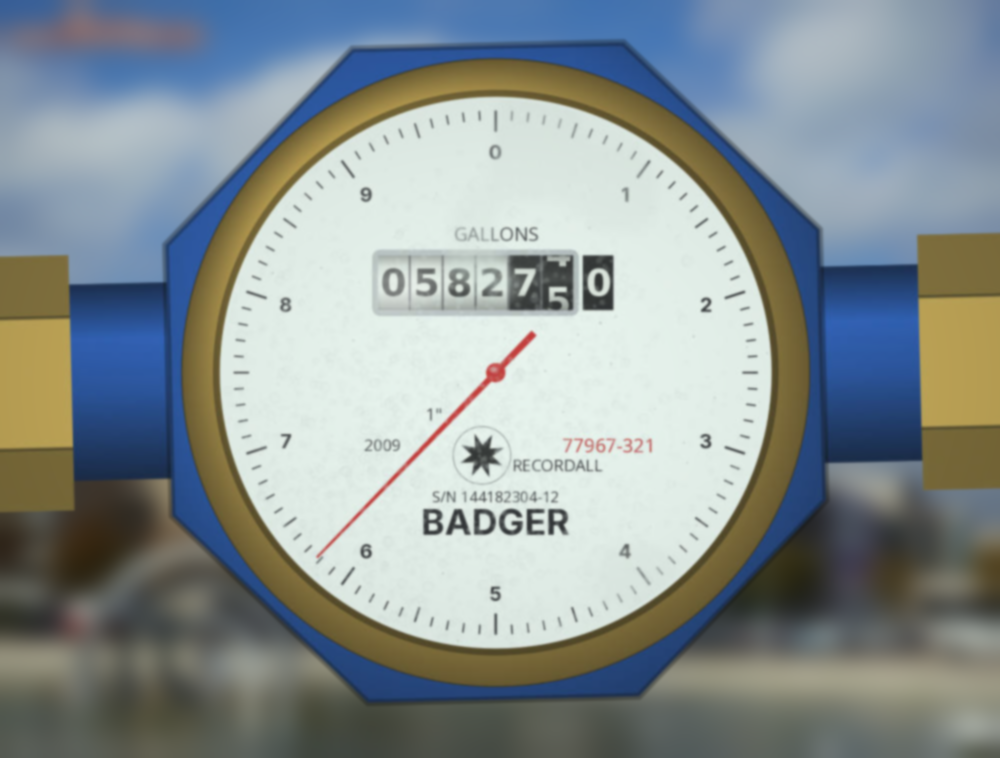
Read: 582746.2 gal
